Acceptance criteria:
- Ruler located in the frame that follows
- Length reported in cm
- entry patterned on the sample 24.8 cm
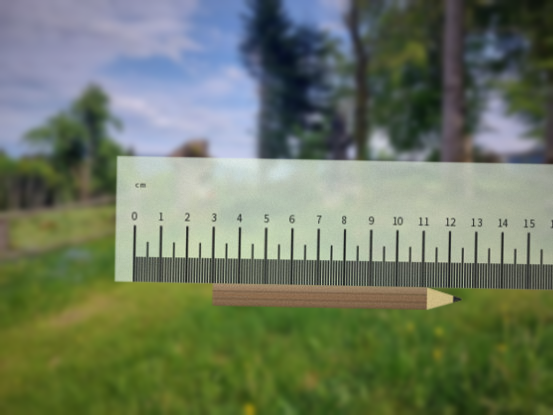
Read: 9.5 cm
